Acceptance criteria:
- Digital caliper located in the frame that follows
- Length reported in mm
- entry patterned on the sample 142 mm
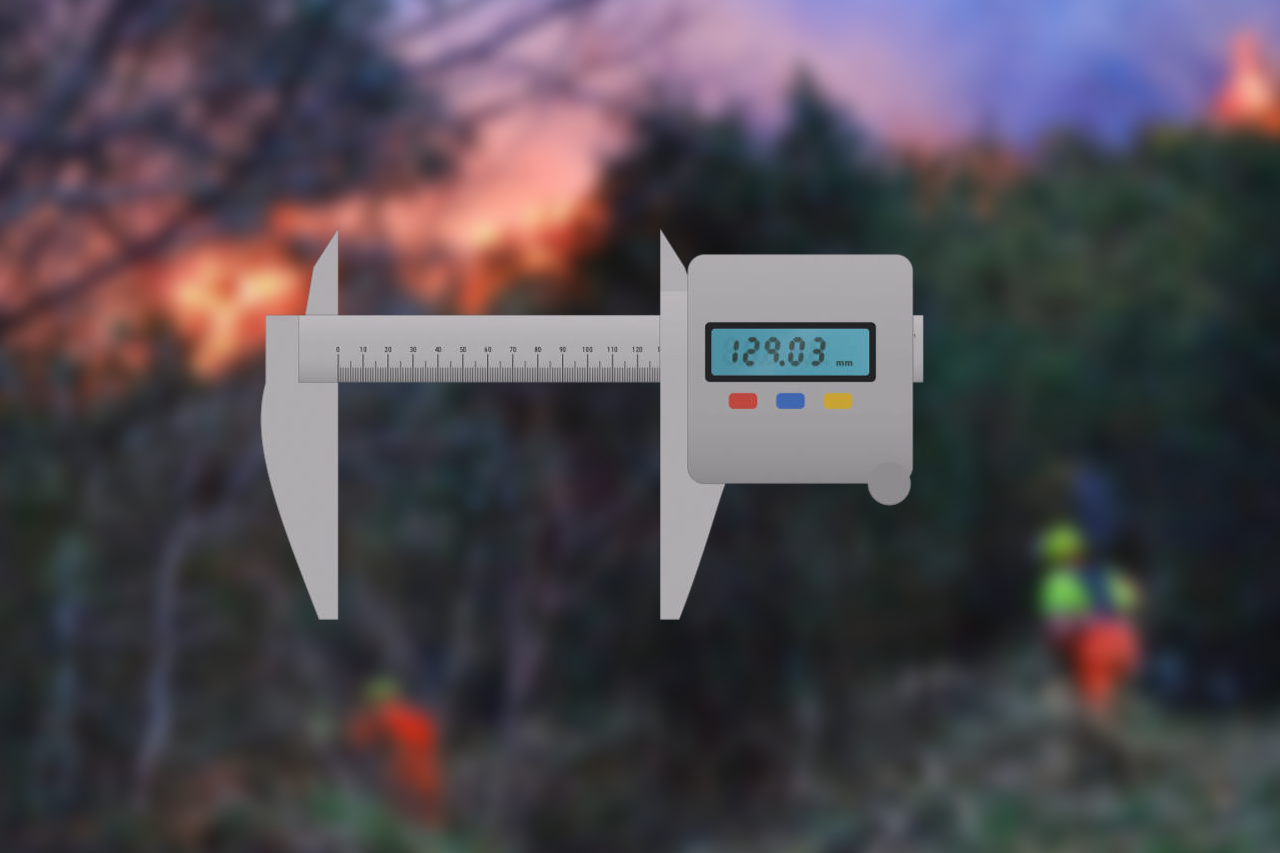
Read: 129.03 mm
